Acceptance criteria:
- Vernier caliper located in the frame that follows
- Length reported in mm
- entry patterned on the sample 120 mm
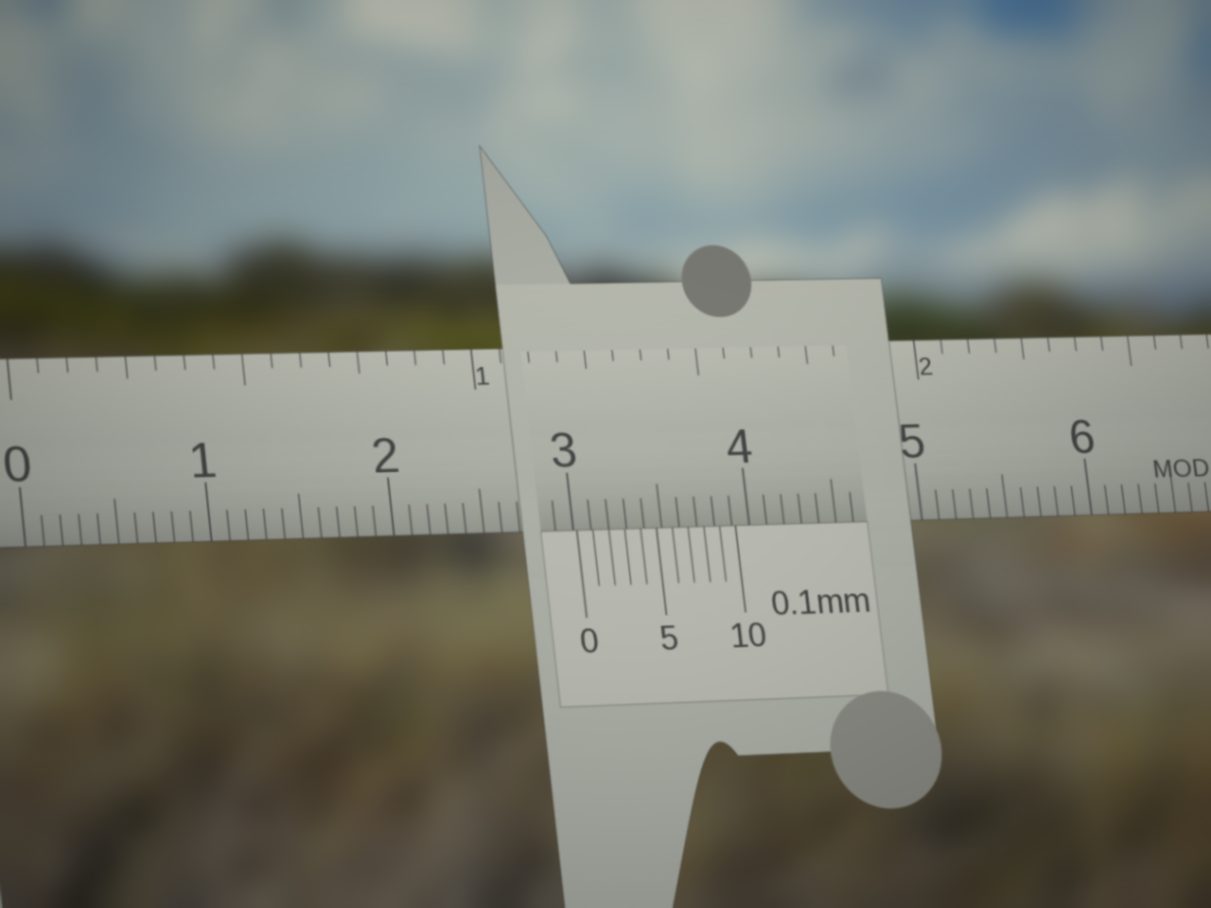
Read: 30.2 mm
